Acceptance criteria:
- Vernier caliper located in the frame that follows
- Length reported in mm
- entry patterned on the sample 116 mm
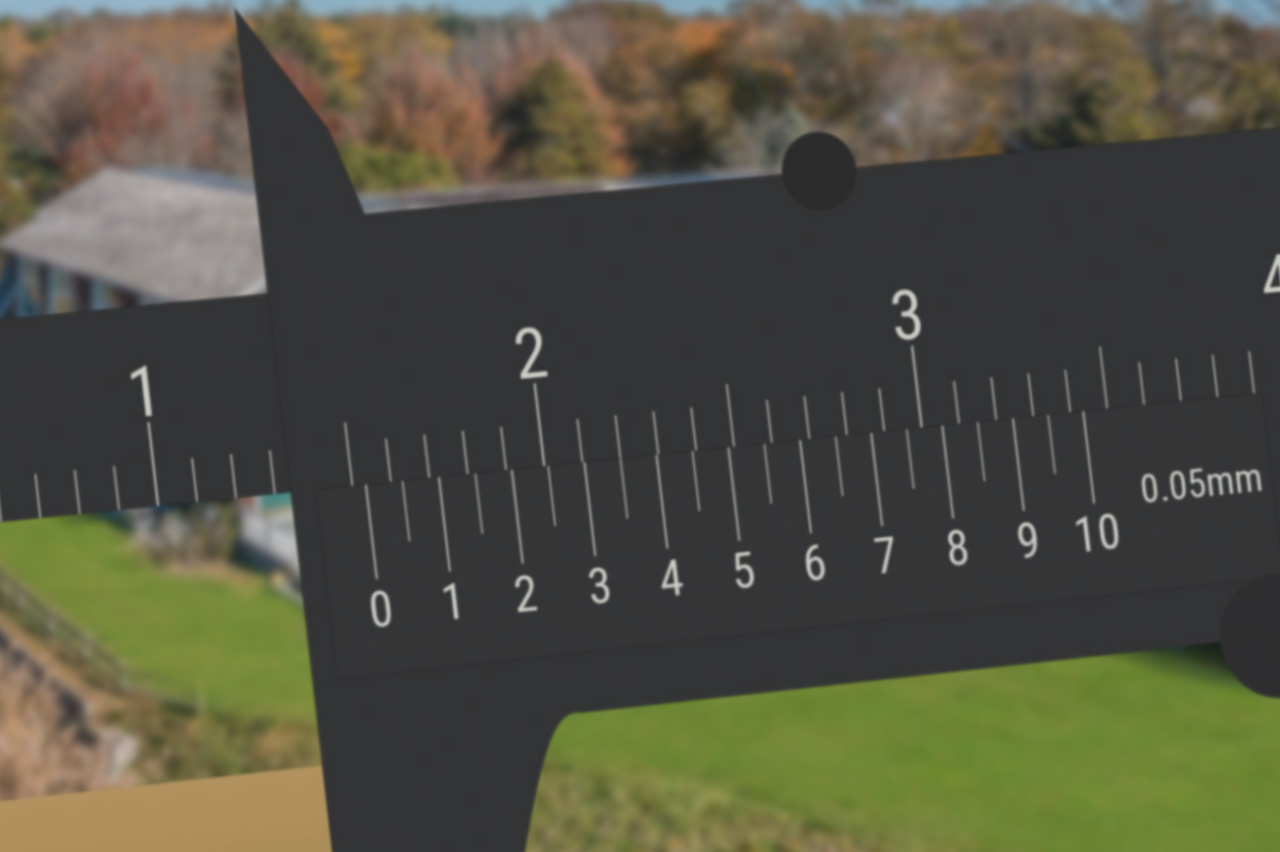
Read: 15.35 mm
